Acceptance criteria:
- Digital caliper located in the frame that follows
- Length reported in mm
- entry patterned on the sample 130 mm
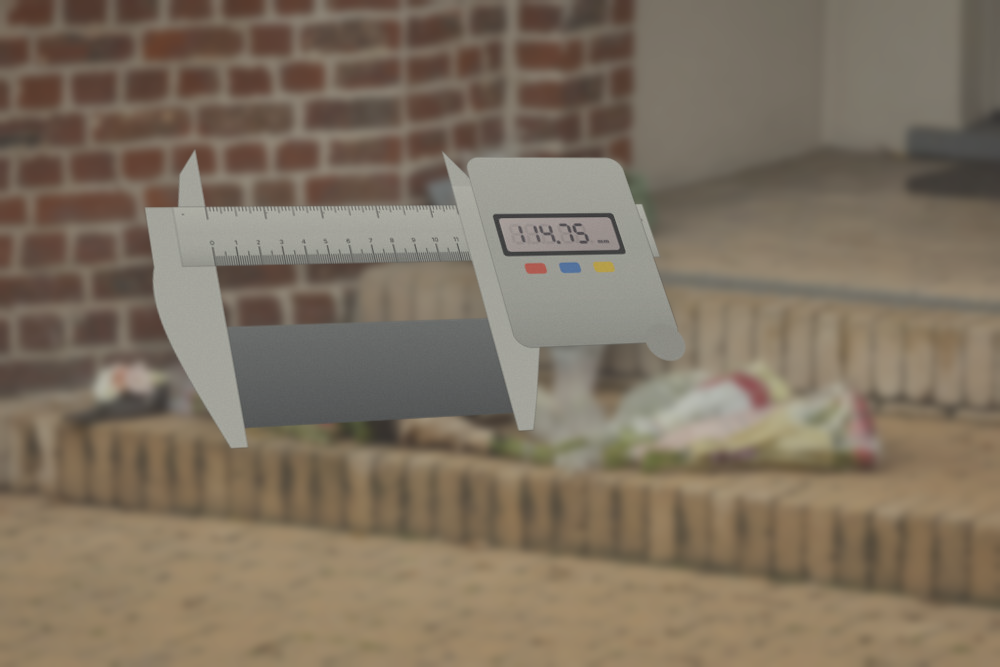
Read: 114.75 mm
